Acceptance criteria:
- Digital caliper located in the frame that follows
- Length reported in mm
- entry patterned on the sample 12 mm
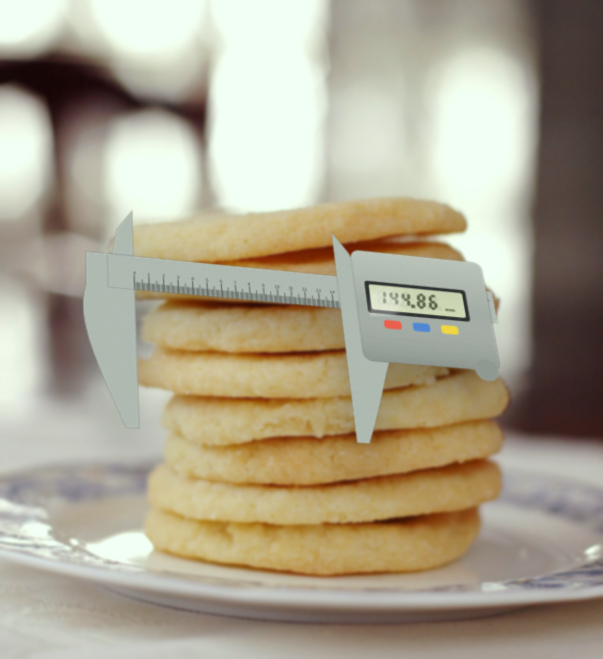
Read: 144.86 mm
